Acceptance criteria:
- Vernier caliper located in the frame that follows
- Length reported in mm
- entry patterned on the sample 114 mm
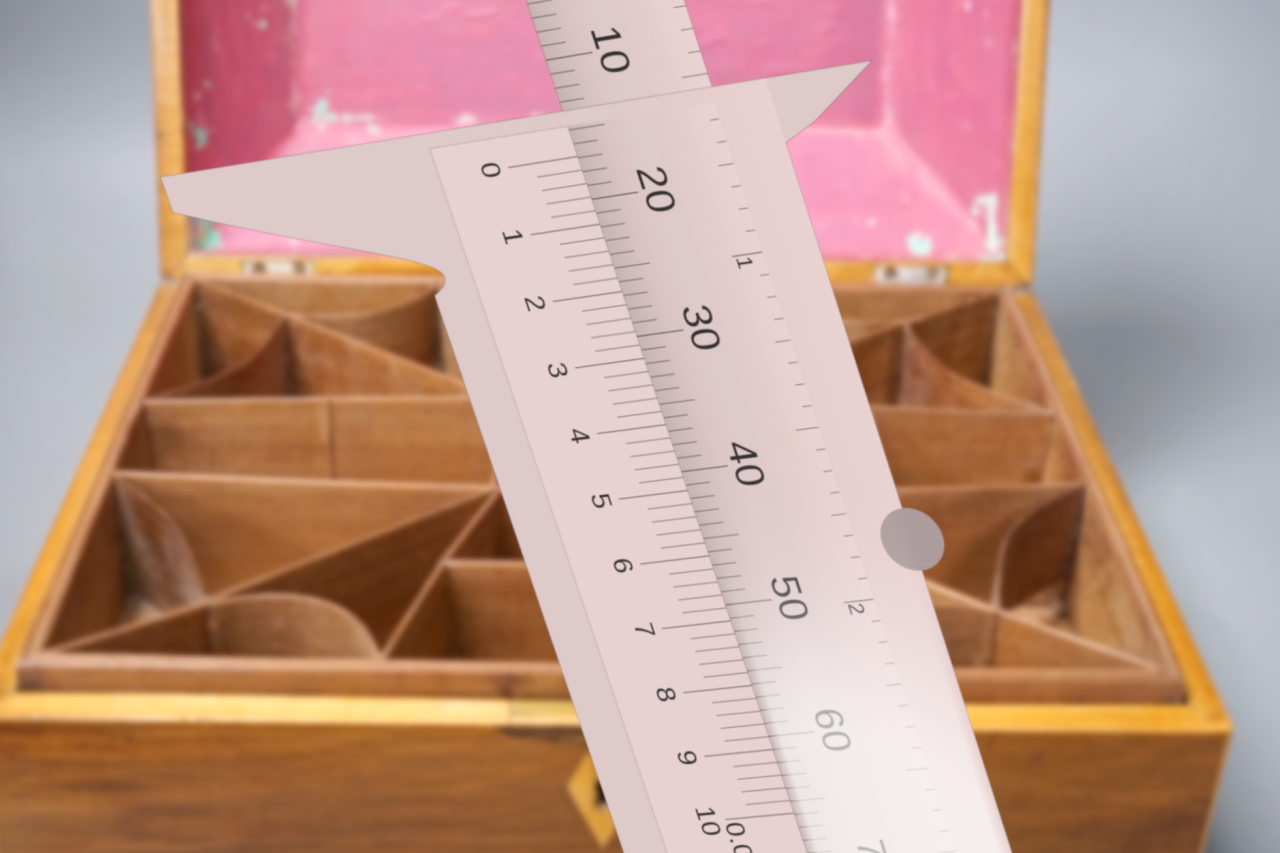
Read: 16.9 mm
